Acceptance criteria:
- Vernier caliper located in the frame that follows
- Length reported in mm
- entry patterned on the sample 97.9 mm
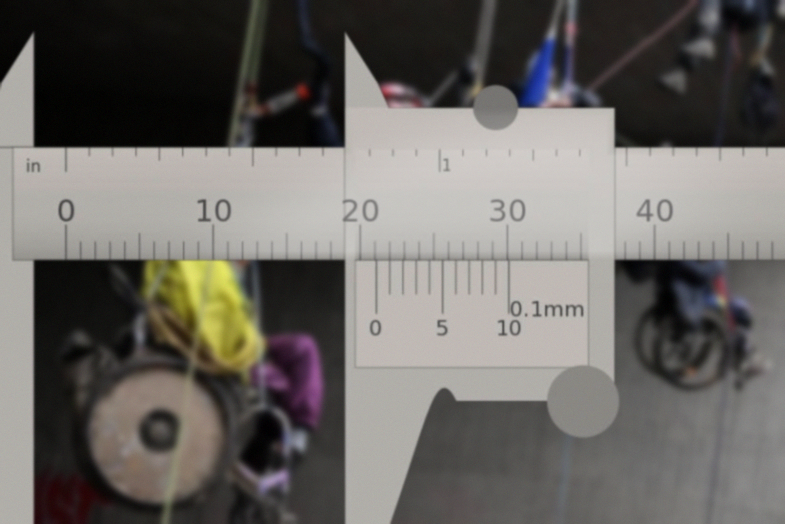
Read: 21.1 mm
